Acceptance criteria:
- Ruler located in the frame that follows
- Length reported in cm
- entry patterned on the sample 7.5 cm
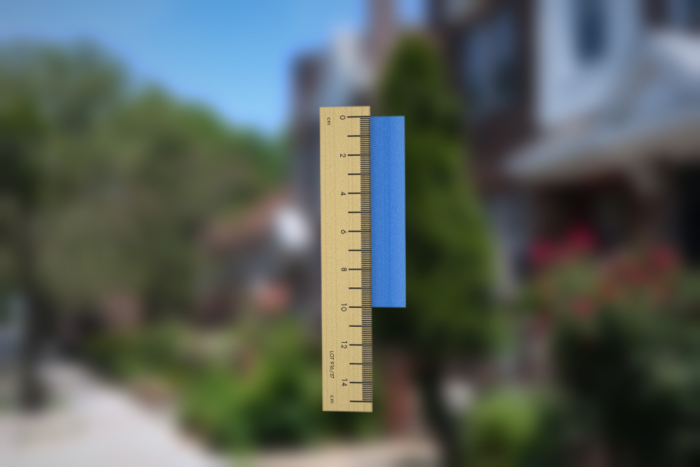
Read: 10 cm
